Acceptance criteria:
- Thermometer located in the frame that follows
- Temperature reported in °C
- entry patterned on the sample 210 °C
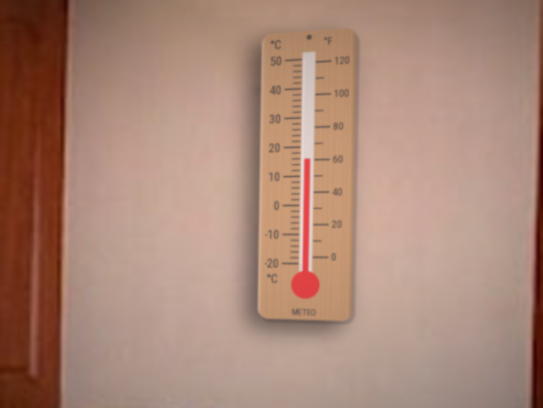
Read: 16 °C
